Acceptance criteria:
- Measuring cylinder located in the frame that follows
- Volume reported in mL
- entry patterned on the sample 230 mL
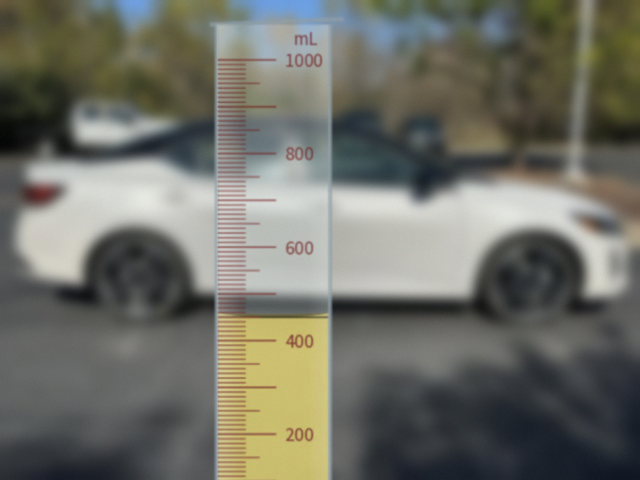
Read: 450 mL
